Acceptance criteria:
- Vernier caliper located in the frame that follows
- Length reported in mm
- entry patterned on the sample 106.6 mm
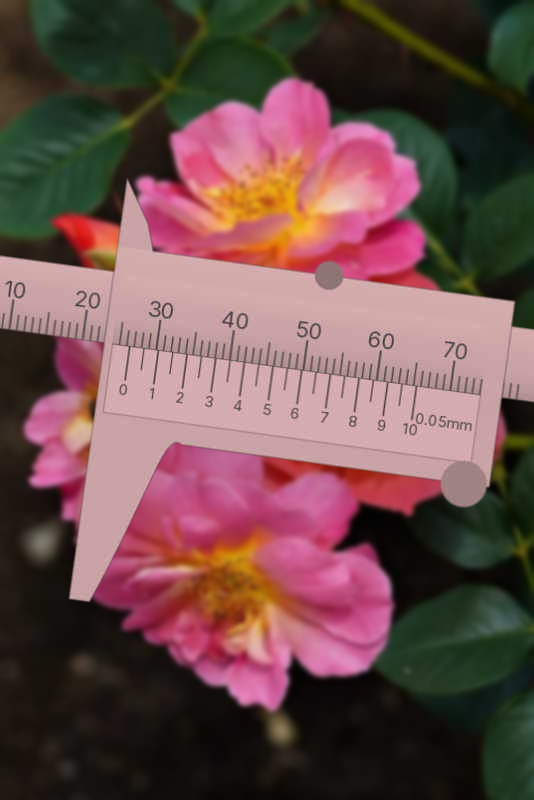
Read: 26.4 mm
